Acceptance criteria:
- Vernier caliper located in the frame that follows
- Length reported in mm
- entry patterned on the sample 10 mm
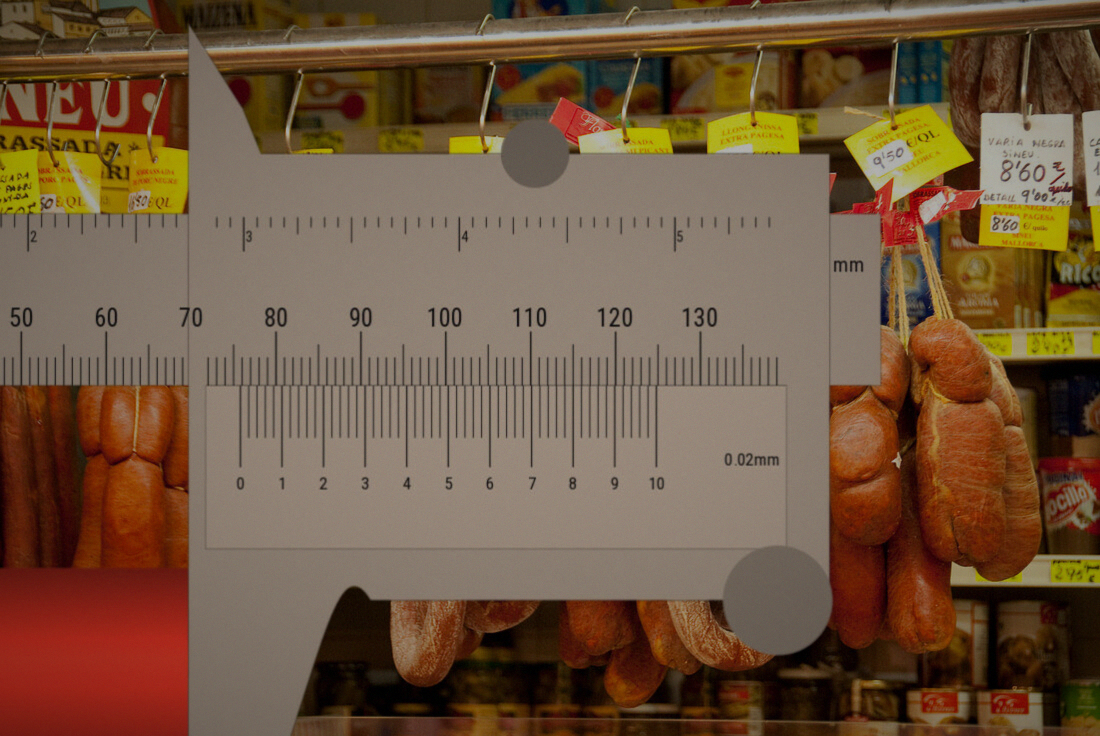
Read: 75.8 mm
